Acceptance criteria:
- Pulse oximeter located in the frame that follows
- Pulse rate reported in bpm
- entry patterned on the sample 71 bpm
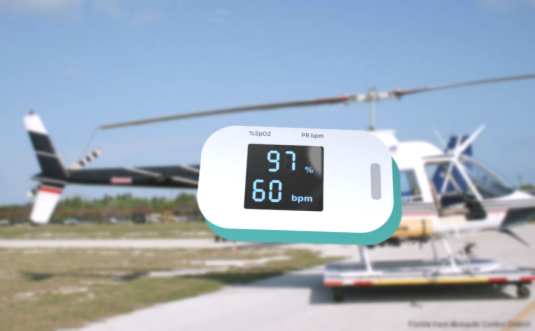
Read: 60 bpm
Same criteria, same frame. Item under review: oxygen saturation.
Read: 97 %
